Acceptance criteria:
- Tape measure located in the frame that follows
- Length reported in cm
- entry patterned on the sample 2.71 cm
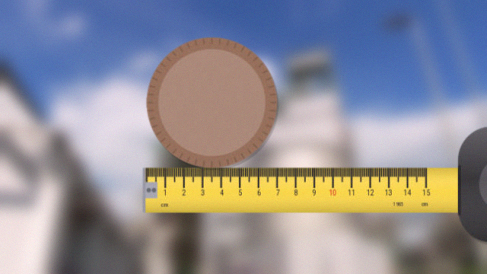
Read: 7 cm
